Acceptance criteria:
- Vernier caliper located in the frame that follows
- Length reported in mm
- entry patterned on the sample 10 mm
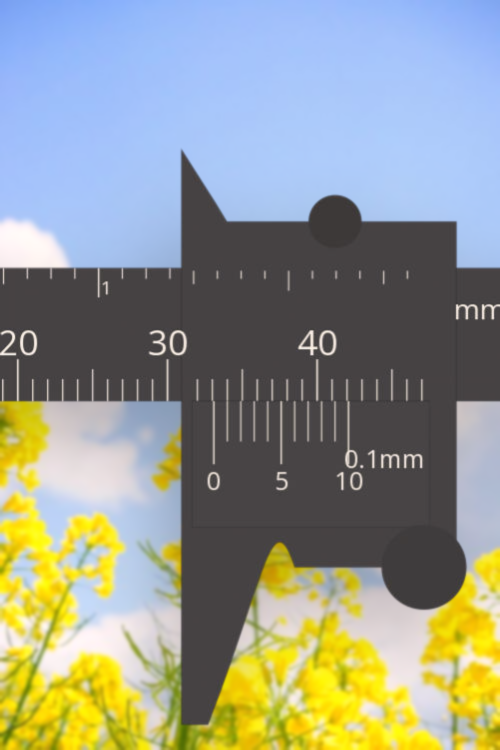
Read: 33.1 mm
